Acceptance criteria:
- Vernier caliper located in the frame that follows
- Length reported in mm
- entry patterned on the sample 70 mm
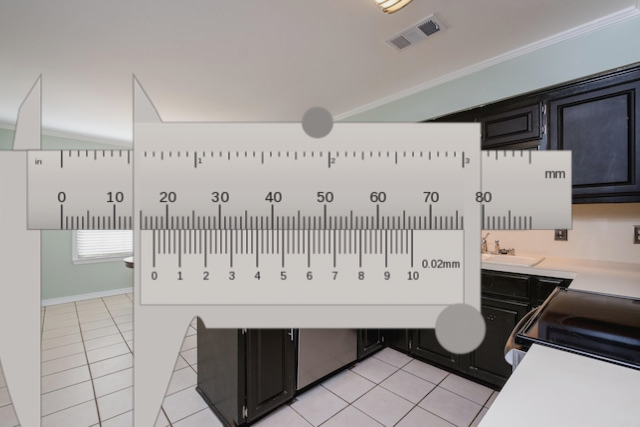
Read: 17.5 mm
